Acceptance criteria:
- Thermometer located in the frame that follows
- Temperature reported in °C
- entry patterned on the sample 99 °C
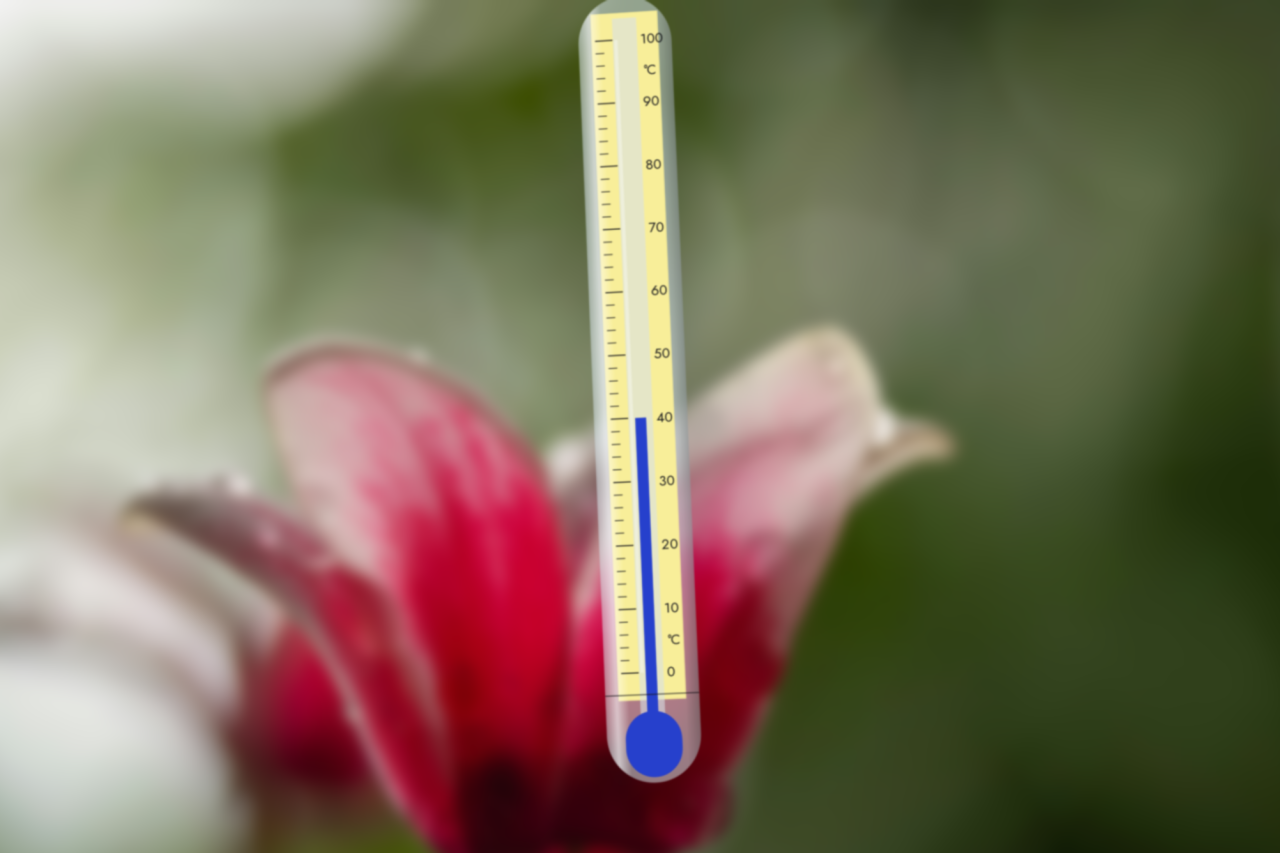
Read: 40 °C
